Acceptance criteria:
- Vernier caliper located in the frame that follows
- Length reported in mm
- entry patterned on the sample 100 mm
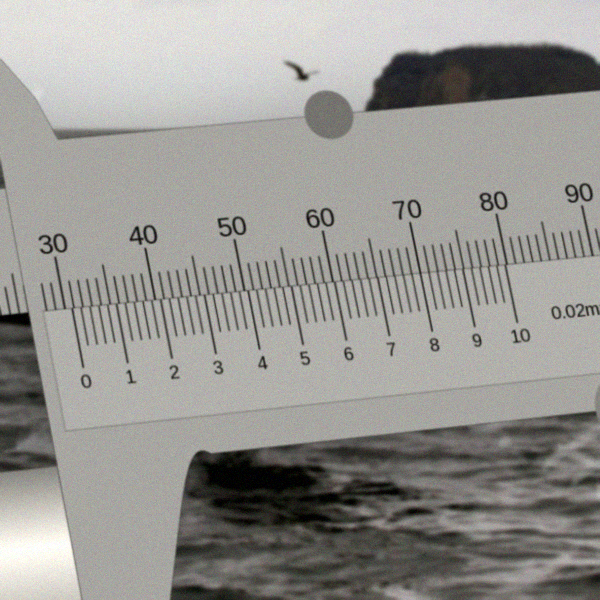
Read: 30.8 mm
